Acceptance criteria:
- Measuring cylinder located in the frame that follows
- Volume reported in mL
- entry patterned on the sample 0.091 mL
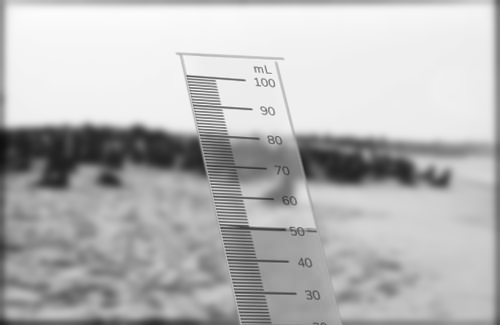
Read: 50 mL
